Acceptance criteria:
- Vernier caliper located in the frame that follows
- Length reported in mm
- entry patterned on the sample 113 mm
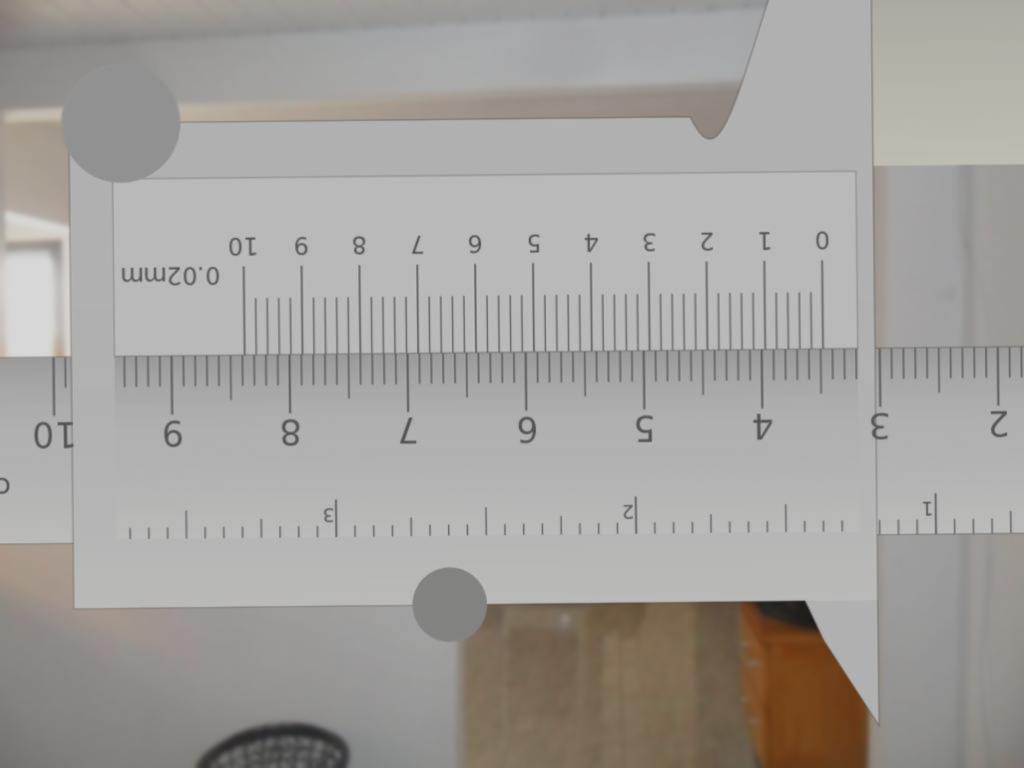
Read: 34.8 mm
